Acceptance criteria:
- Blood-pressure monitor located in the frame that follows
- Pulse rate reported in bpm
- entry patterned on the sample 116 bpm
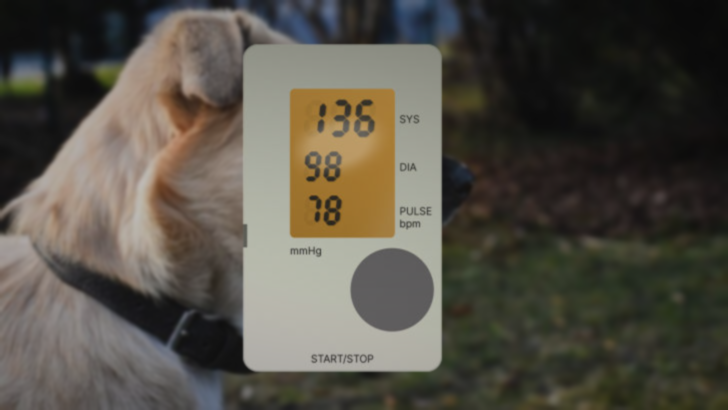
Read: 78 bpm
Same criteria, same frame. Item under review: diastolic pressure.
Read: 98 mmHg
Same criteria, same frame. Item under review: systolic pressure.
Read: 136 mmHg
